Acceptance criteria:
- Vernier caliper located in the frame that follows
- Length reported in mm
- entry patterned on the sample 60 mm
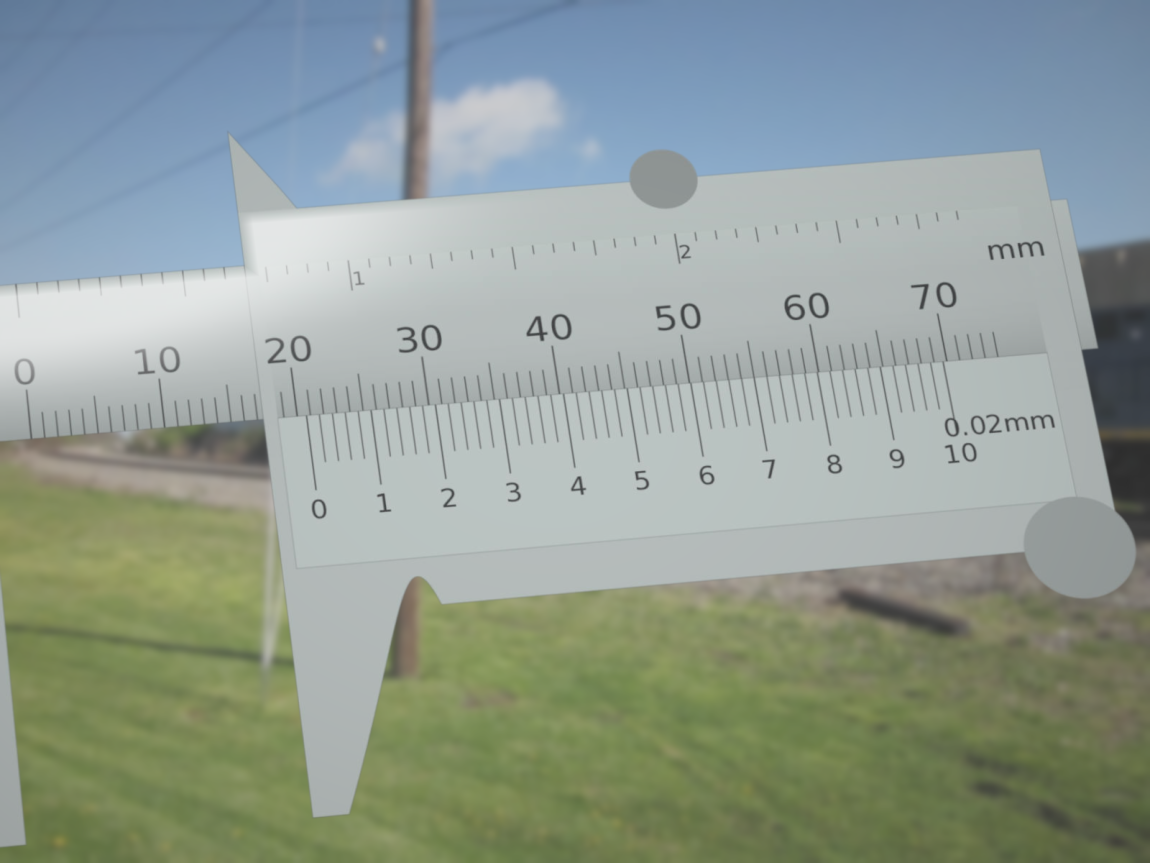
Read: 20.7 mm
